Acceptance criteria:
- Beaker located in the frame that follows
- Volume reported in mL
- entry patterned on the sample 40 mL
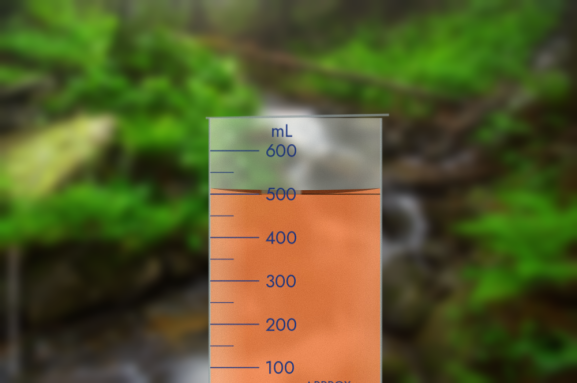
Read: 500 mL
